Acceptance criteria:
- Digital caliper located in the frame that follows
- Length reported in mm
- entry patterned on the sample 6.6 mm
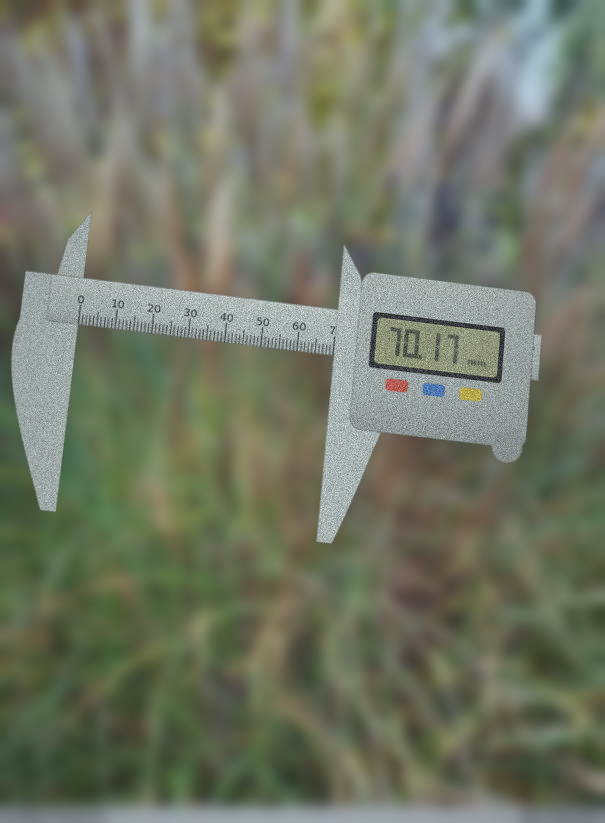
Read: 70.17 mm
